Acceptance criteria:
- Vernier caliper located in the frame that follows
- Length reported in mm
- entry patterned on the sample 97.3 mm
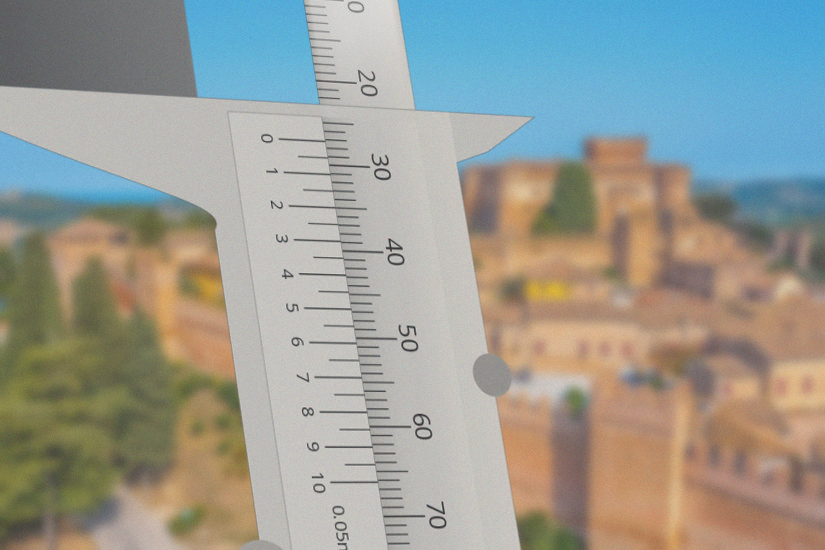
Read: 27.2 mm
